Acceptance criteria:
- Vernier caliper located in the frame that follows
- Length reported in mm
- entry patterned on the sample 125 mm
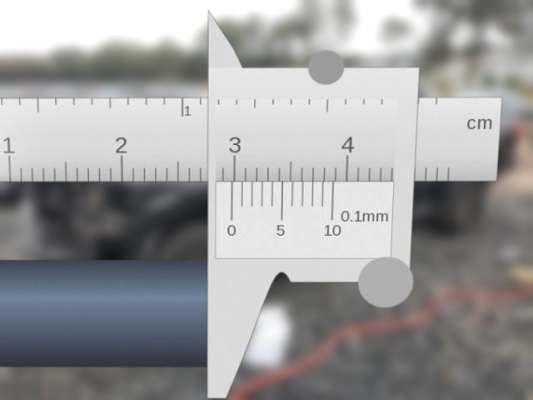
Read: 29.8 mm
